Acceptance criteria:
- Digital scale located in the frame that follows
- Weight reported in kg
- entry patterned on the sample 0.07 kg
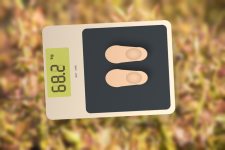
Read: 68.2 kg
